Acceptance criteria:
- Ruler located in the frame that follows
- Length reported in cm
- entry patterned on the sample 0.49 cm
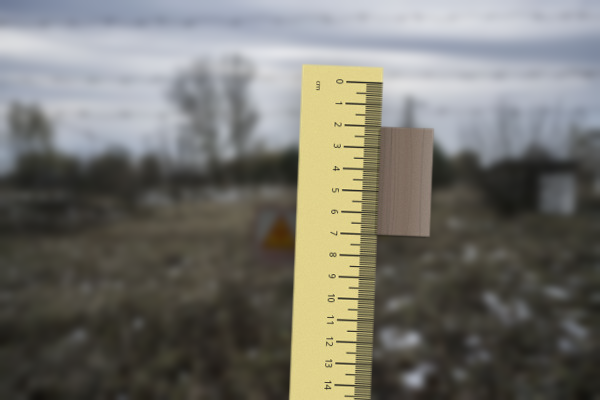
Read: 5 cm
